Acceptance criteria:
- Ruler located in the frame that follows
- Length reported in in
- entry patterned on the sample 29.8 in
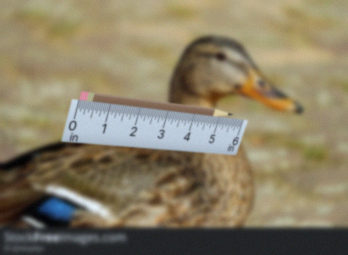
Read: 5.5 in
